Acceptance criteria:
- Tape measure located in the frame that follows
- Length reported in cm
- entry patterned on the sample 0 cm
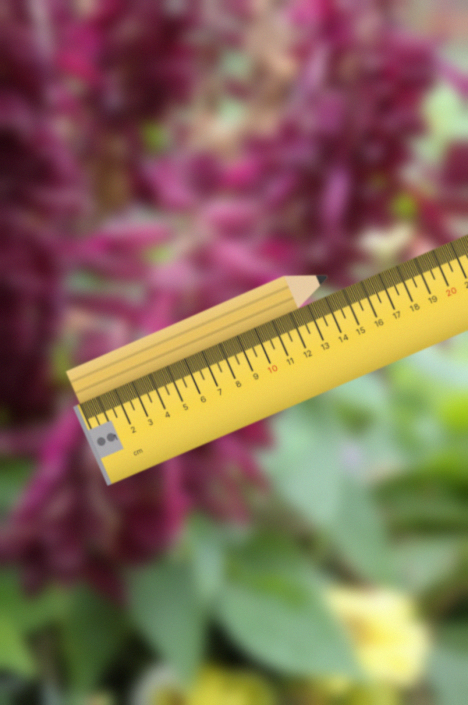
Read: 14.5 cm
